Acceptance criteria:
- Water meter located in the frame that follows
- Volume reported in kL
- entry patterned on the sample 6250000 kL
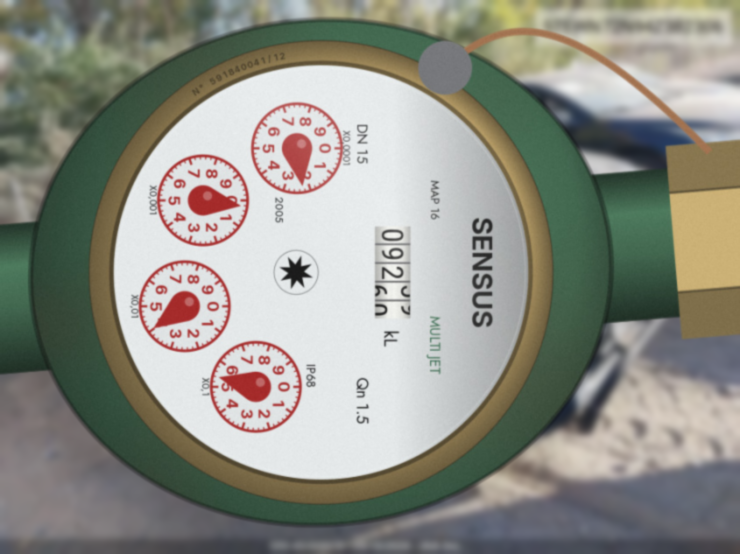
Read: 9259.5402 kL
